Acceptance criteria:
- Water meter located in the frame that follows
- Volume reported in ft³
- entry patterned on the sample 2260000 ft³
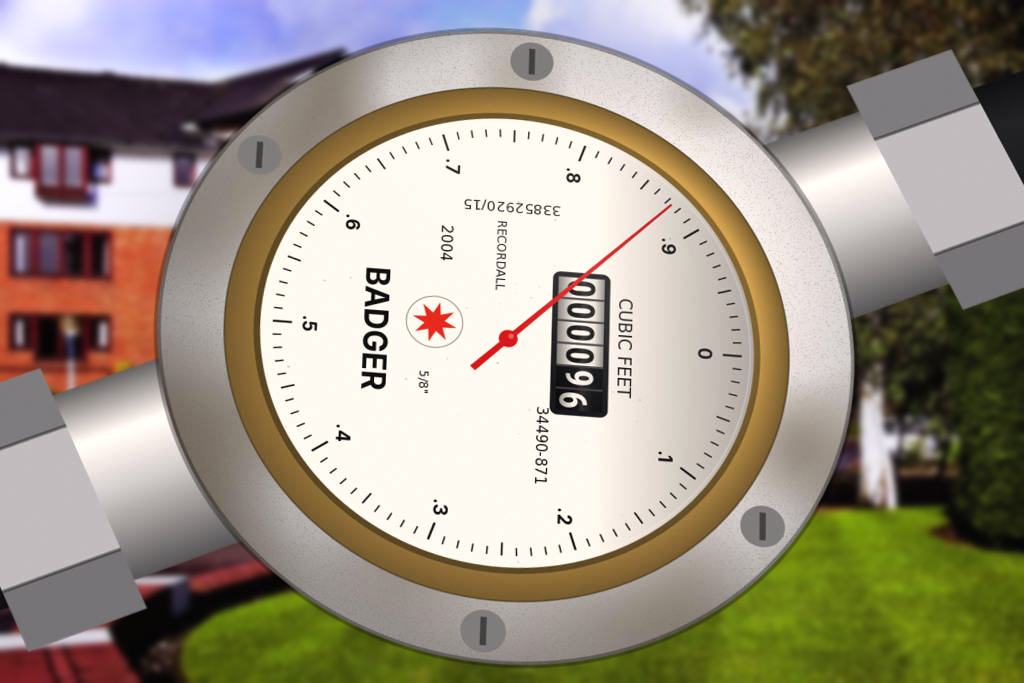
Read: 95.87 ft³
